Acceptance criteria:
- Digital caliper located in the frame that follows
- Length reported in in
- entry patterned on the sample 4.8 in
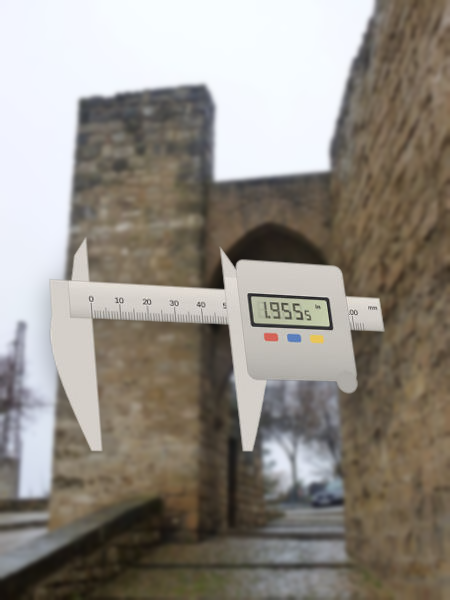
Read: 1.9555 in
